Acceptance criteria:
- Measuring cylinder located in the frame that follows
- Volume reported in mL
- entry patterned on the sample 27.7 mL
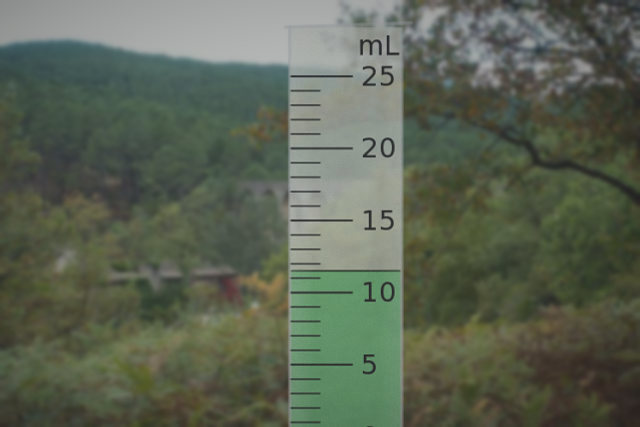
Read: 11.5 mL
